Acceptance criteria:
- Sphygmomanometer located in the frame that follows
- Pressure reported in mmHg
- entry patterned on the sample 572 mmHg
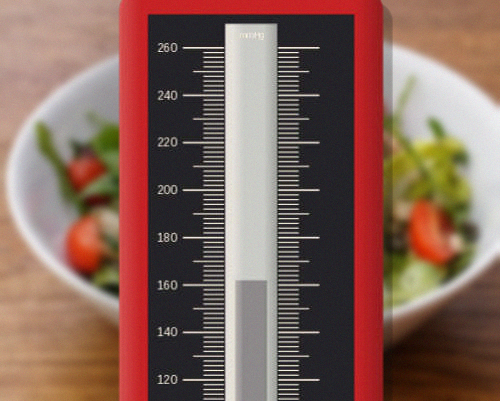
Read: 162 mmHg
